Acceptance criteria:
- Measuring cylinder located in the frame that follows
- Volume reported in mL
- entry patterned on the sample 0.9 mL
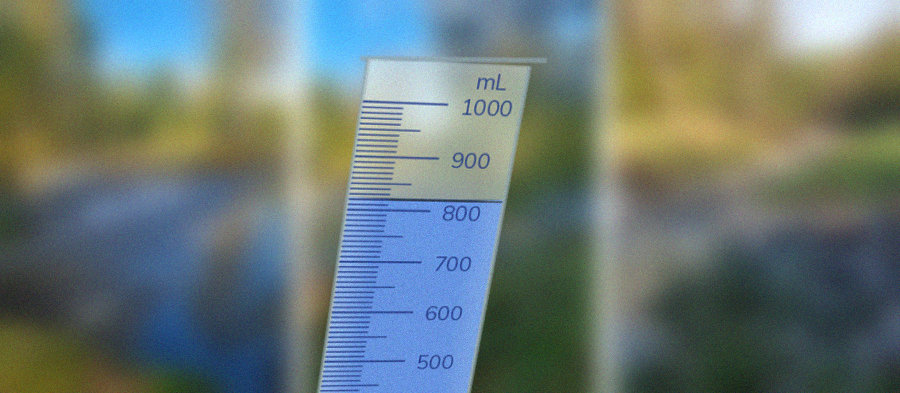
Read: 820 mL
